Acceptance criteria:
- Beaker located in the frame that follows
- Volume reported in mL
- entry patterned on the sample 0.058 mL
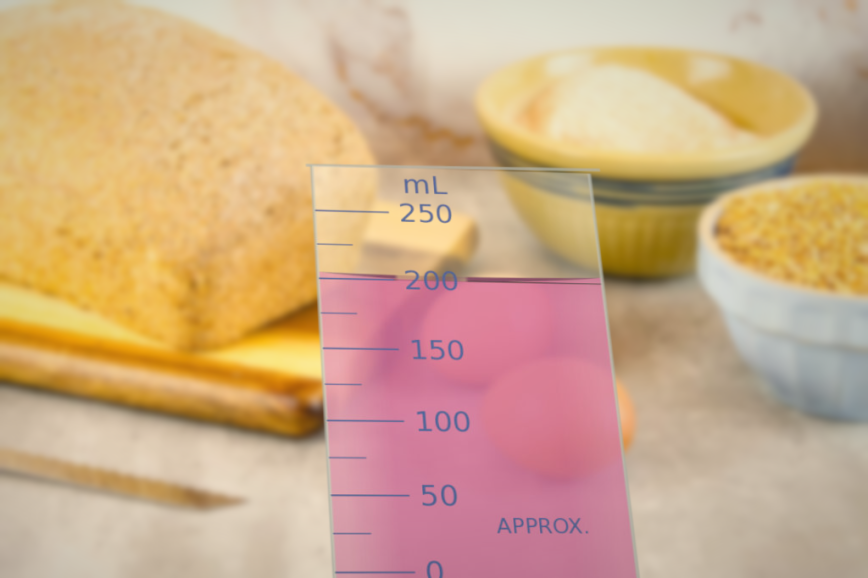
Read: 200 mL
